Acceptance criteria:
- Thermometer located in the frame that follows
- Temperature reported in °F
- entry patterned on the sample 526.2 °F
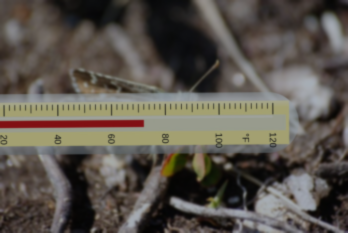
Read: 72 °F
